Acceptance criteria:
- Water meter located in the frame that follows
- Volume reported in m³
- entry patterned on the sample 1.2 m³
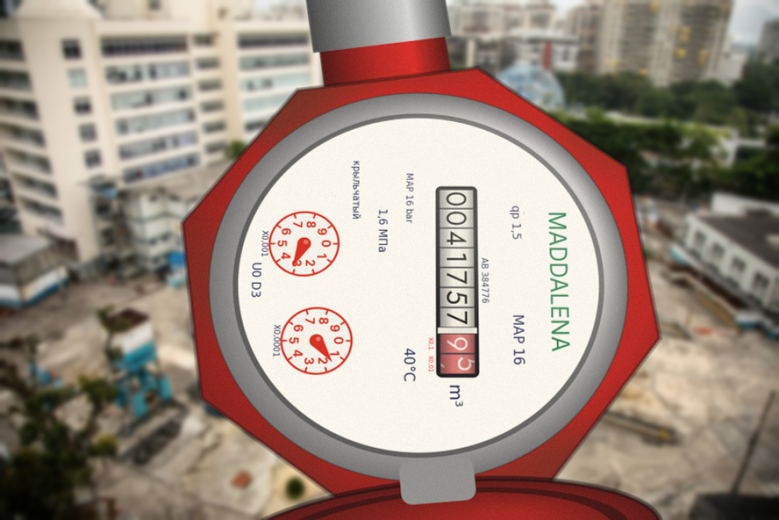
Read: 41757.9531 m³
